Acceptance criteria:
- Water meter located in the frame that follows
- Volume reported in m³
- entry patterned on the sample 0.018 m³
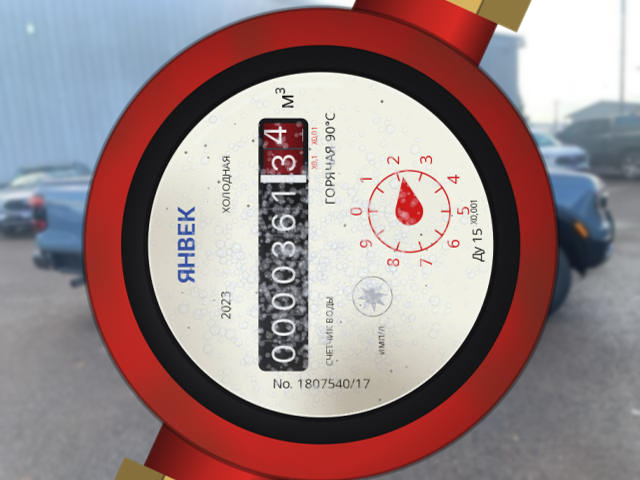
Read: 361.342 m³
